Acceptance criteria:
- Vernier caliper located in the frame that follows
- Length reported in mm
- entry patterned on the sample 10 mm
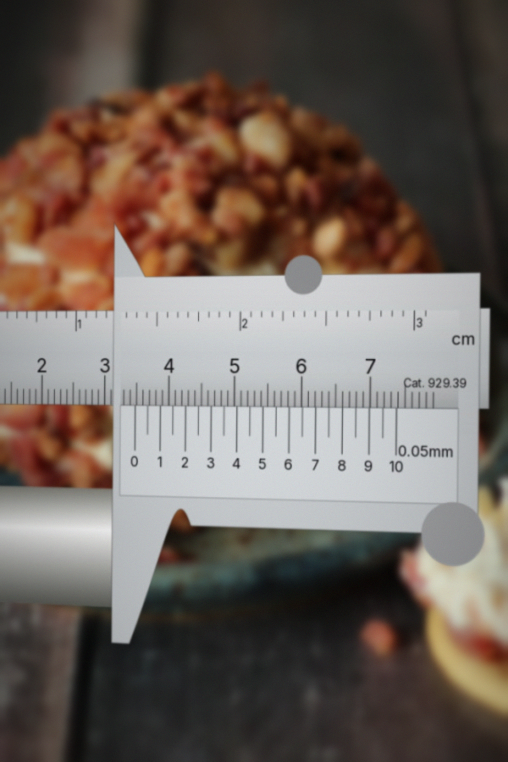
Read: 34.8 mm
